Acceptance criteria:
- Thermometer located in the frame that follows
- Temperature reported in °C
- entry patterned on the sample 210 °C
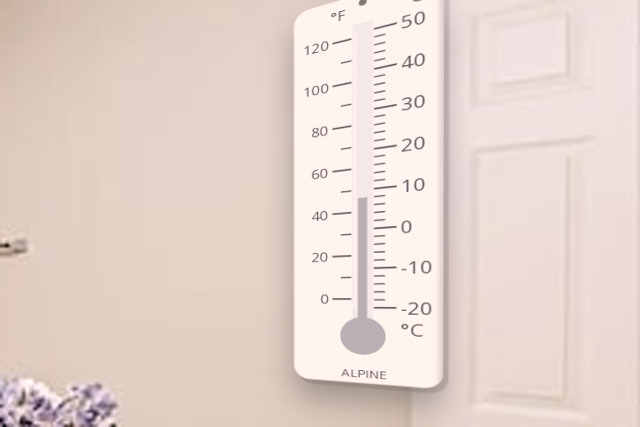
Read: 8 °C
